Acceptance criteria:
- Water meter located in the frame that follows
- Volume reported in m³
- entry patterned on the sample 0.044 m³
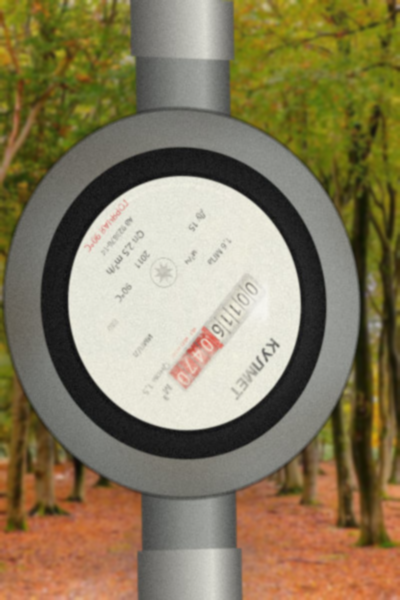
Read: 116.0470 m³
